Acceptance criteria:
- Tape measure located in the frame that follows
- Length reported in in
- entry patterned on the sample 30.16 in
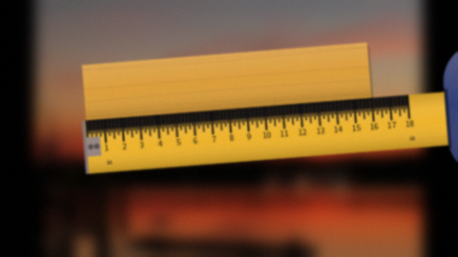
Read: 16 in
